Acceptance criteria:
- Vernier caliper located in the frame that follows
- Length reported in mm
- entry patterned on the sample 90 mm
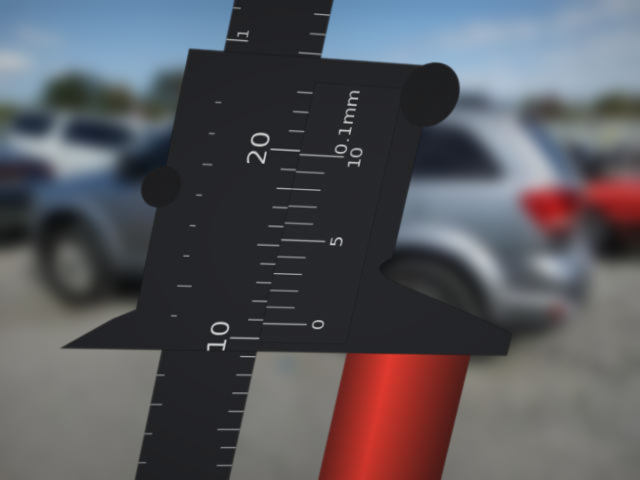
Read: 10.8 mm
